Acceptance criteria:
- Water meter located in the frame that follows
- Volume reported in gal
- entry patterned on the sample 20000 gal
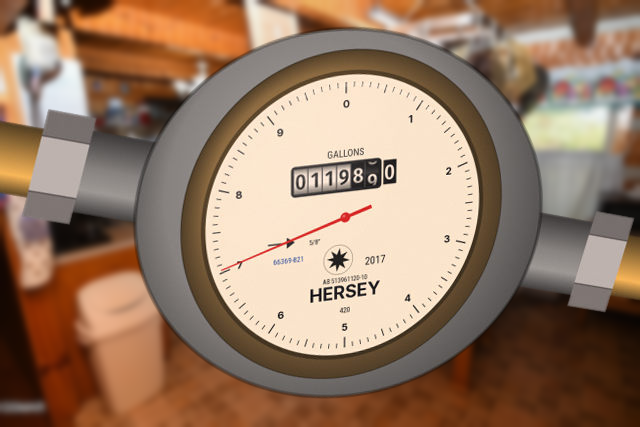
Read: 119887.0 gal
